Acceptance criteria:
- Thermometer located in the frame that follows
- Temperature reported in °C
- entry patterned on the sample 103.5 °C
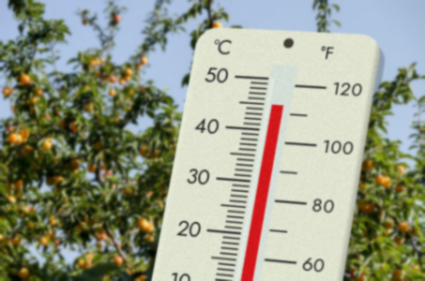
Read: 45 °C
